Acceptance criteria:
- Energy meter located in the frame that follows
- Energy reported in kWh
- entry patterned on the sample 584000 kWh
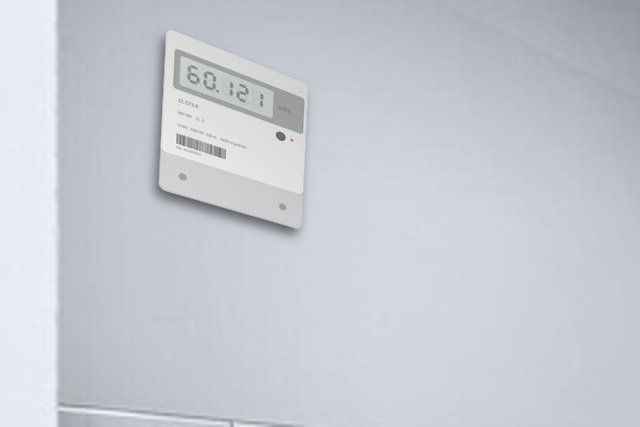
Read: 60.121 kWh
